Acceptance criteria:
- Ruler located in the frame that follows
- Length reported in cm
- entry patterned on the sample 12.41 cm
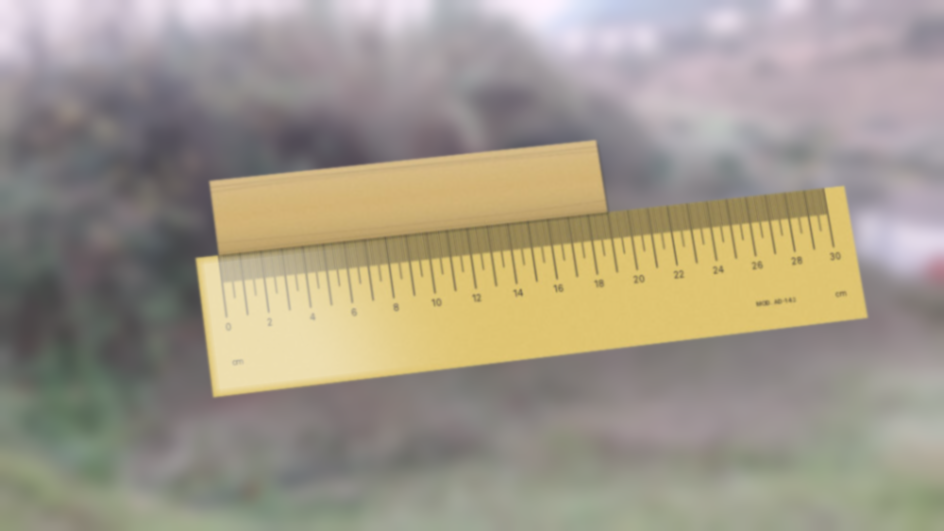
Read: 19 cm
